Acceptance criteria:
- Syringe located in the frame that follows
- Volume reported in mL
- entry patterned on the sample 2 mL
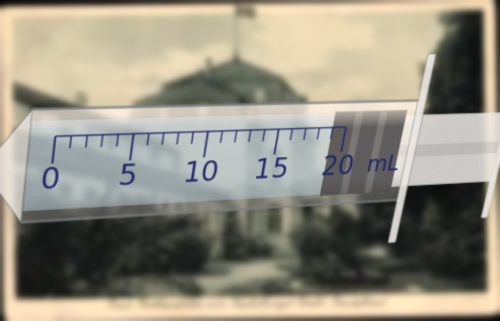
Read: 19 mL
